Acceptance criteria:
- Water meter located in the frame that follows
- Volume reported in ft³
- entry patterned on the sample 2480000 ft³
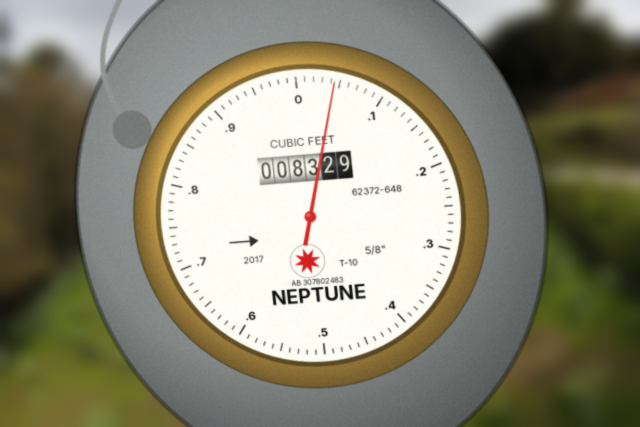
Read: 8329.04 ft³
